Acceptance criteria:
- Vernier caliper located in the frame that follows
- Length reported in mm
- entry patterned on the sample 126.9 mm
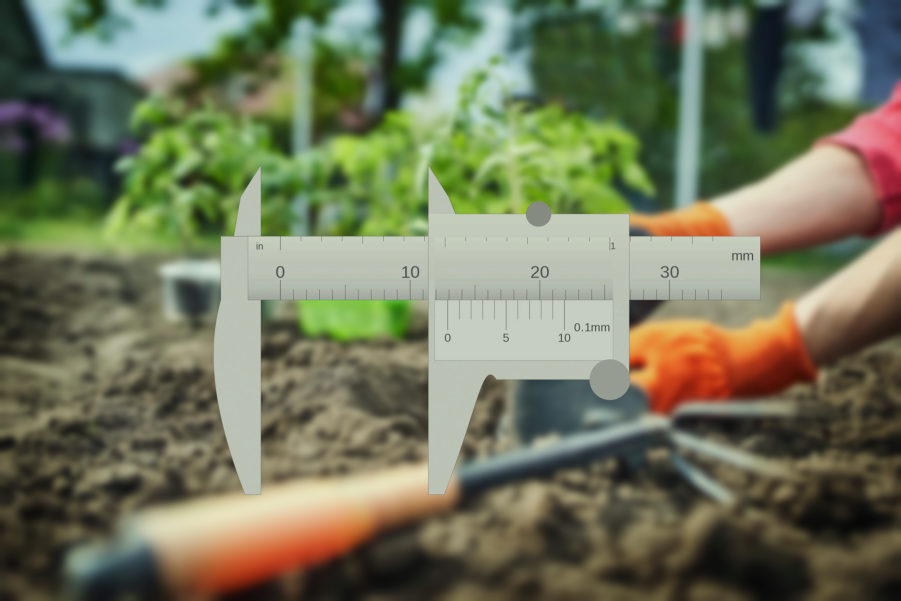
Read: 12.9 mm
